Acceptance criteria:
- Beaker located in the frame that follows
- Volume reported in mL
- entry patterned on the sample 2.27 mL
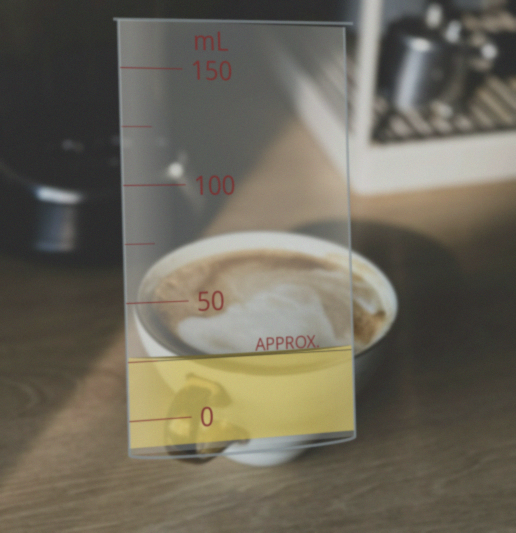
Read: 25 mL
